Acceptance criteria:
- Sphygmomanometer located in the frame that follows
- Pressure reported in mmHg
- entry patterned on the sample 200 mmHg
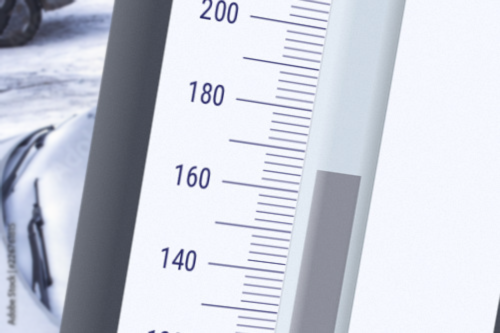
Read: 166 mmHg
